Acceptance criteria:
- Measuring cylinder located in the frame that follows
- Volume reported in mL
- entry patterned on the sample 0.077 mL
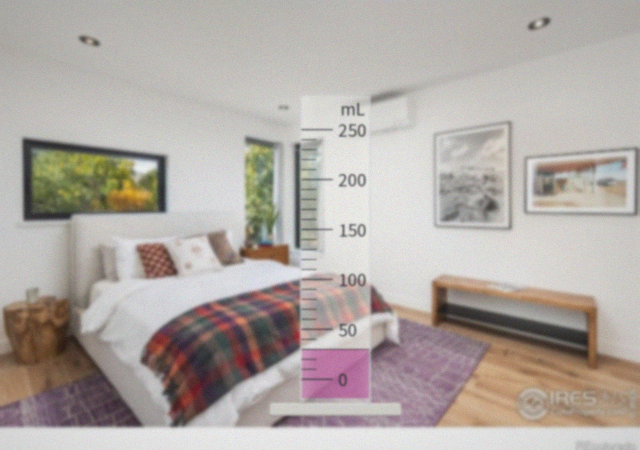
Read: 30 mL
